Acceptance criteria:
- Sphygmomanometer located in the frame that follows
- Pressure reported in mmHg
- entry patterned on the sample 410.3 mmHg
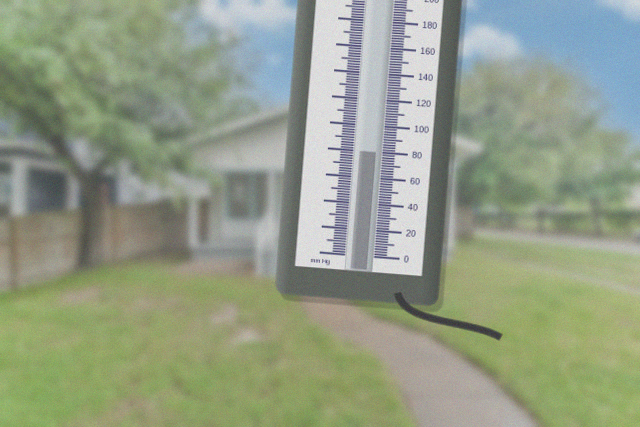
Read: 80 mmHg
